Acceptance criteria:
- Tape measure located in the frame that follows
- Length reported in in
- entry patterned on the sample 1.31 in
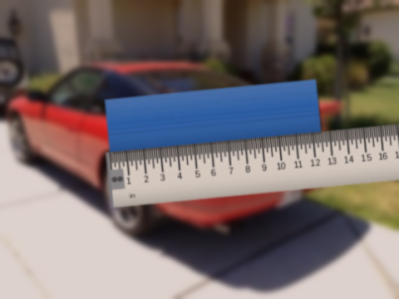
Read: 12.5 in
